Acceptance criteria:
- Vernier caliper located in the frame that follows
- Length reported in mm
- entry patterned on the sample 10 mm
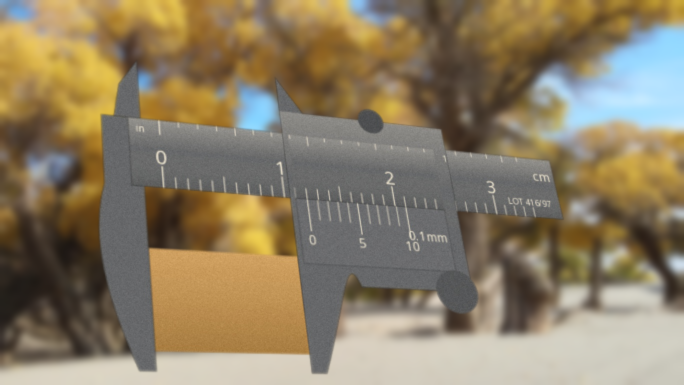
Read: 12.0 mm
